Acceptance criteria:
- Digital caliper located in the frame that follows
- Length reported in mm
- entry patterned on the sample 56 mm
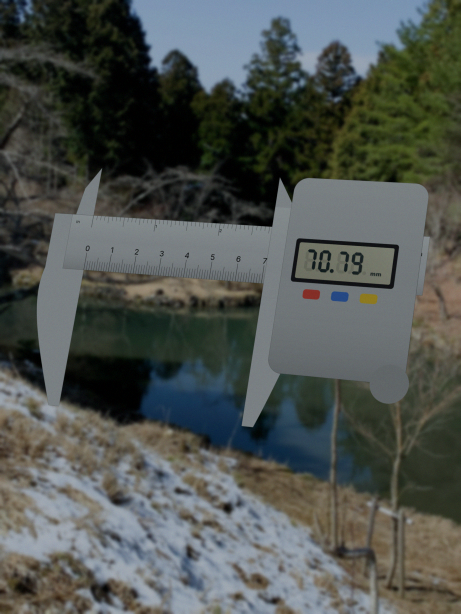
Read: 70.79 mm
